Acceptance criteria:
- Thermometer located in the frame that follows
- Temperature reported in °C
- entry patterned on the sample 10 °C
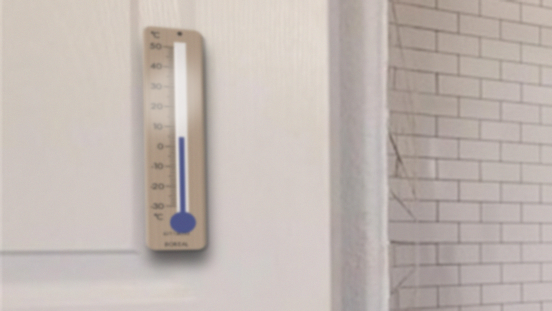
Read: 5 °C
